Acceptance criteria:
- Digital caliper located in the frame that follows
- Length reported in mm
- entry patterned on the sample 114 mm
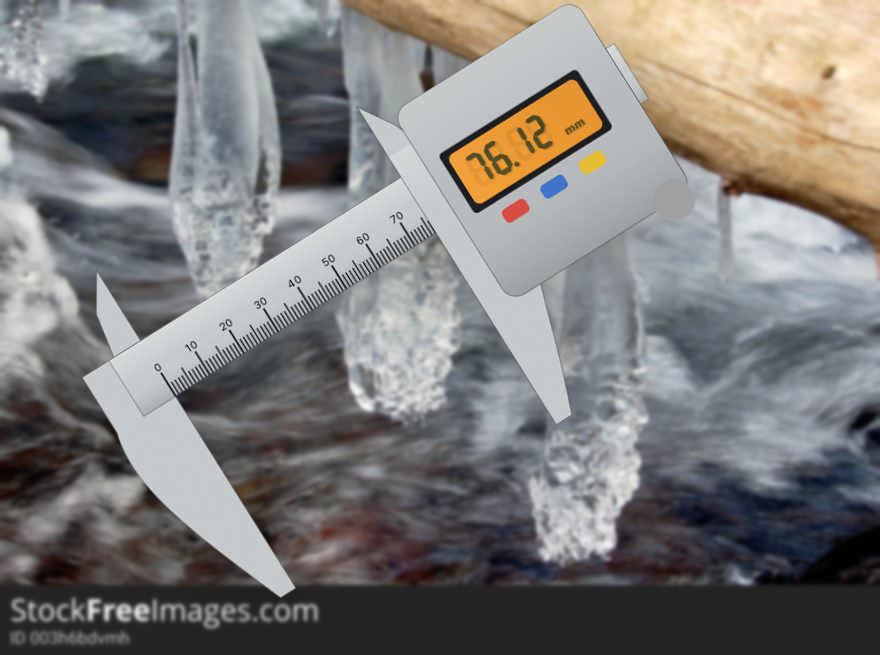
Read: 76.12 mm
